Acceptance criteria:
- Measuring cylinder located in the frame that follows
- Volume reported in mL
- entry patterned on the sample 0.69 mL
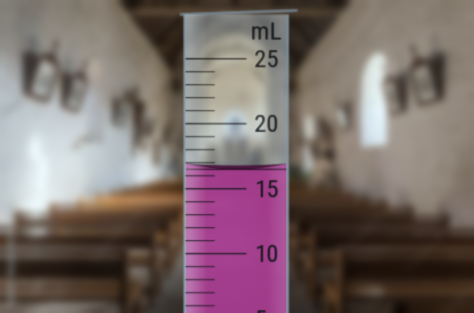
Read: 16.5 mL
